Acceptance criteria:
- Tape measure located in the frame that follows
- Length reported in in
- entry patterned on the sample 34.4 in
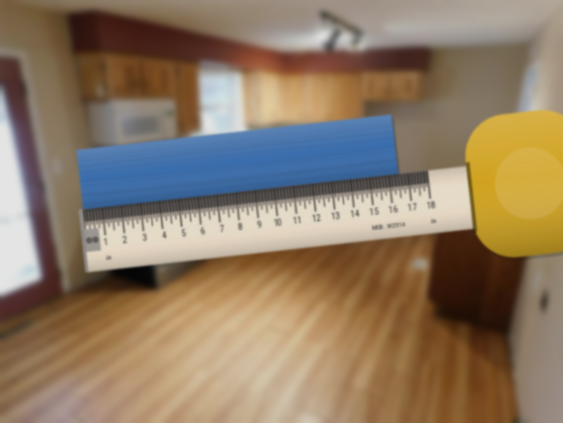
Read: 16.5 in
